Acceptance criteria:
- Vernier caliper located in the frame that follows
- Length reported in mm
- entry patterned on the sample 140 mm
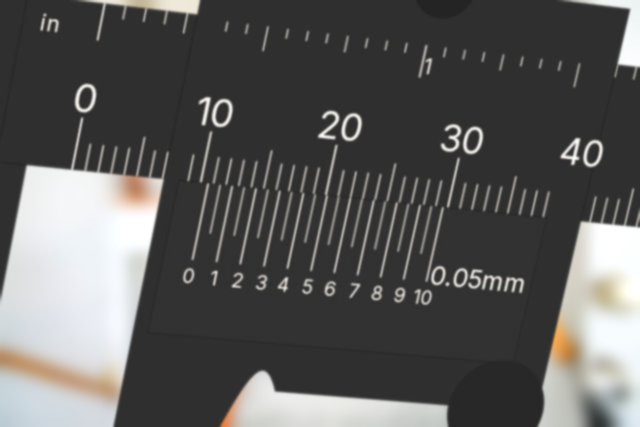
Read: 10.6 mm
